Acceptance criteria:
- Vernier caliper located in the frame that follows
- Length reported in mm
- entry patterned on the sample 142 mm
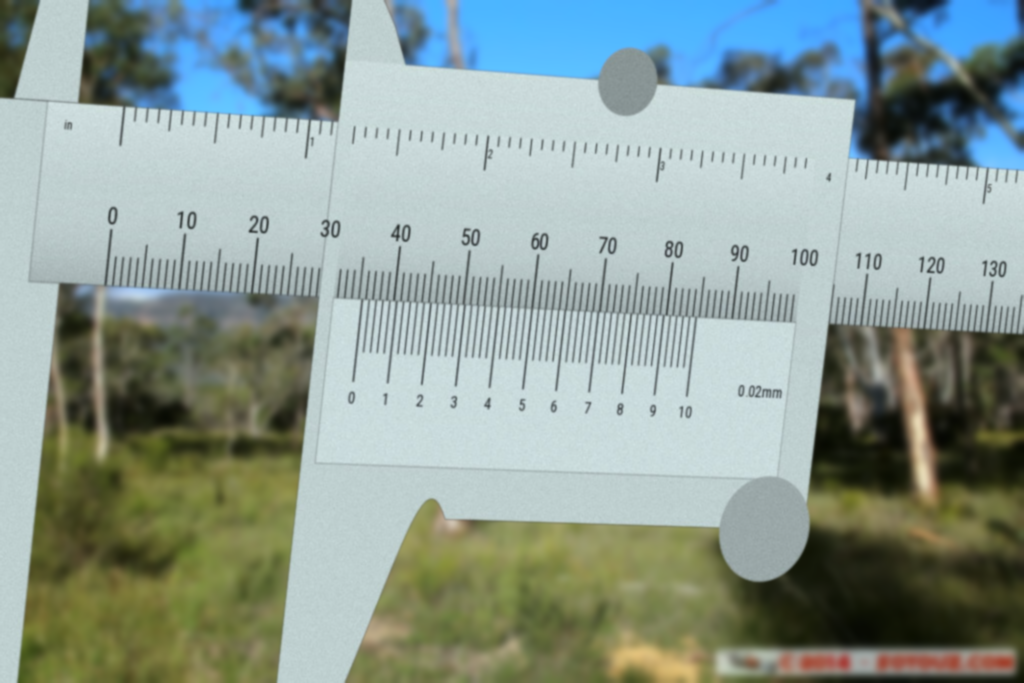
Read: 35.5 mm
